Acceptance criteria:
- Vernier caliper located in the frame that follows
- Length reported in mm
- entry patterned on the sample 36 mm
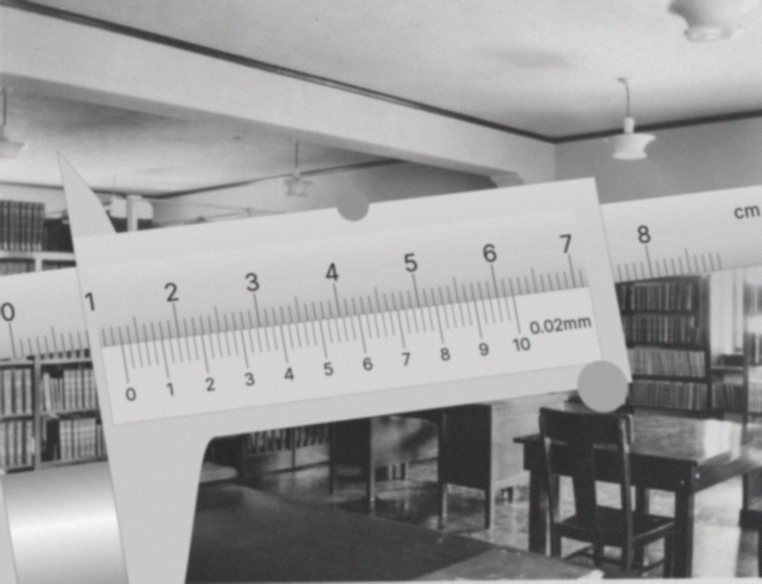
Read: 13.0 mm
